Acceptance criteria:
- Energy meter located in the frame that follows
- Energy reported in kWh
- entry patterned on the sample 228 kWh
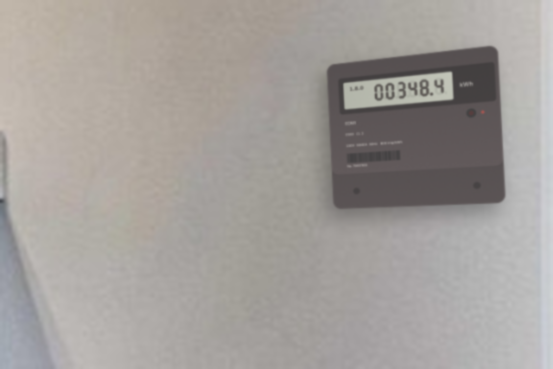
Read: 348.4 kWh
